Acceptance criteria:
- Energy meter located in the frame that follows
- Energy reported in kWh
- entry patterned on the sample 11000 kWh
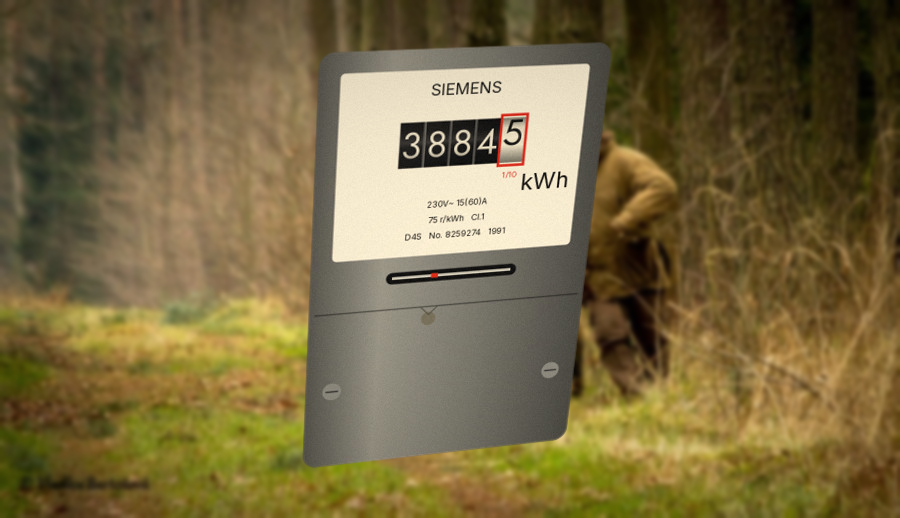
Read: 3884.5 kWh
